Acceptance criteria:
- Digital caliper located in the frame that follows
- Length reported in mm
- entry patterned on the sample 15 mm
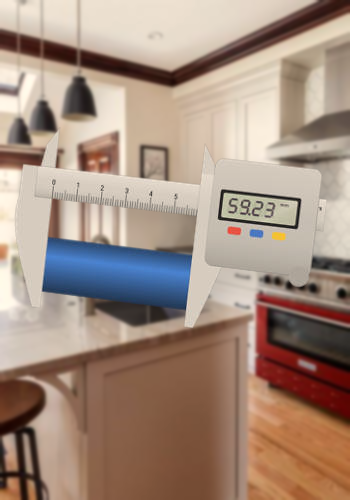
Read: 59.23 mm
